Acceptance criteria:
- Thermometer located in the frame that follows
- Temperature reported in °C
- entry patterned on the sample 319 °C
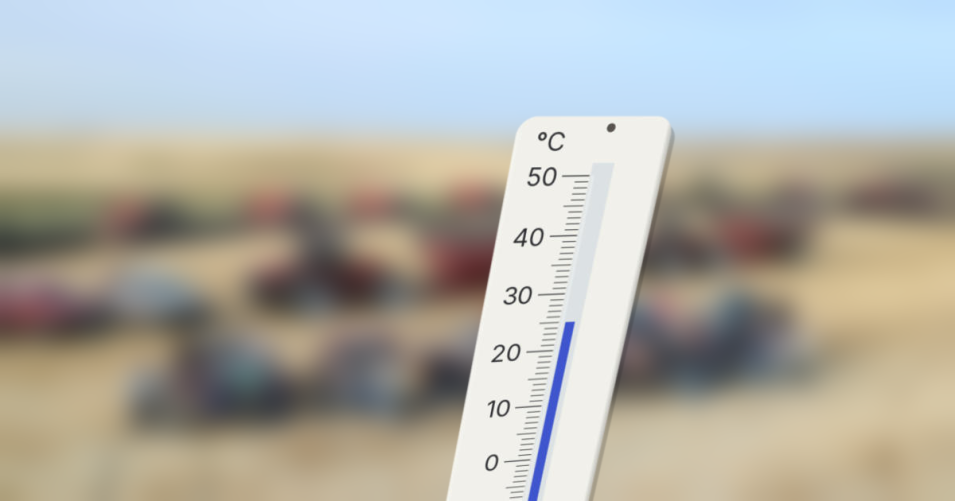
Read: 25 °C
